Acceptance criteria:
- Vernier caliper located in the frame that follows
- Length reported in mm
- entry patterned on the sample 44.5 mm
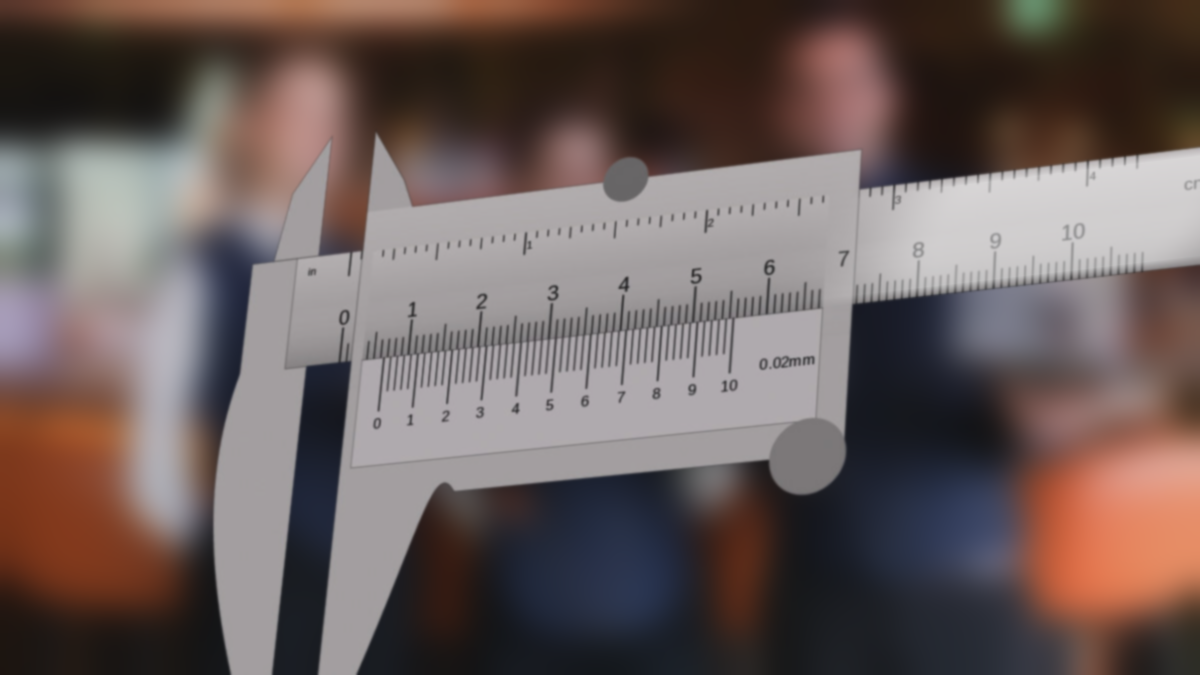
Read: 6.5 mm
